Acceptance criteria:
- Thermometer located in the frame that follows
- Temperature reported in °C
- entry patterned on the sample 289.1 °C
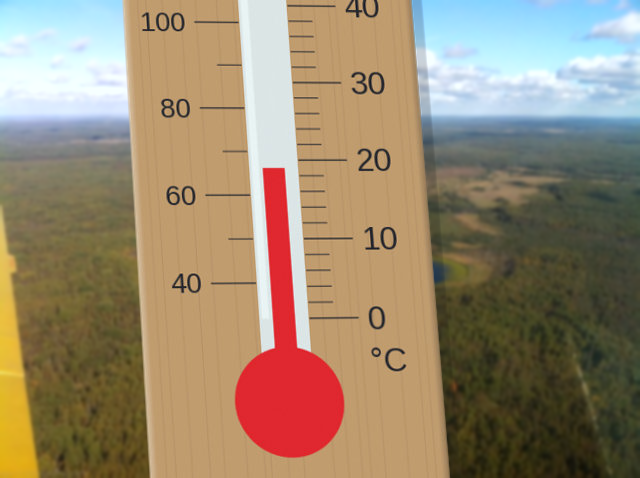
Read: 19 °C
